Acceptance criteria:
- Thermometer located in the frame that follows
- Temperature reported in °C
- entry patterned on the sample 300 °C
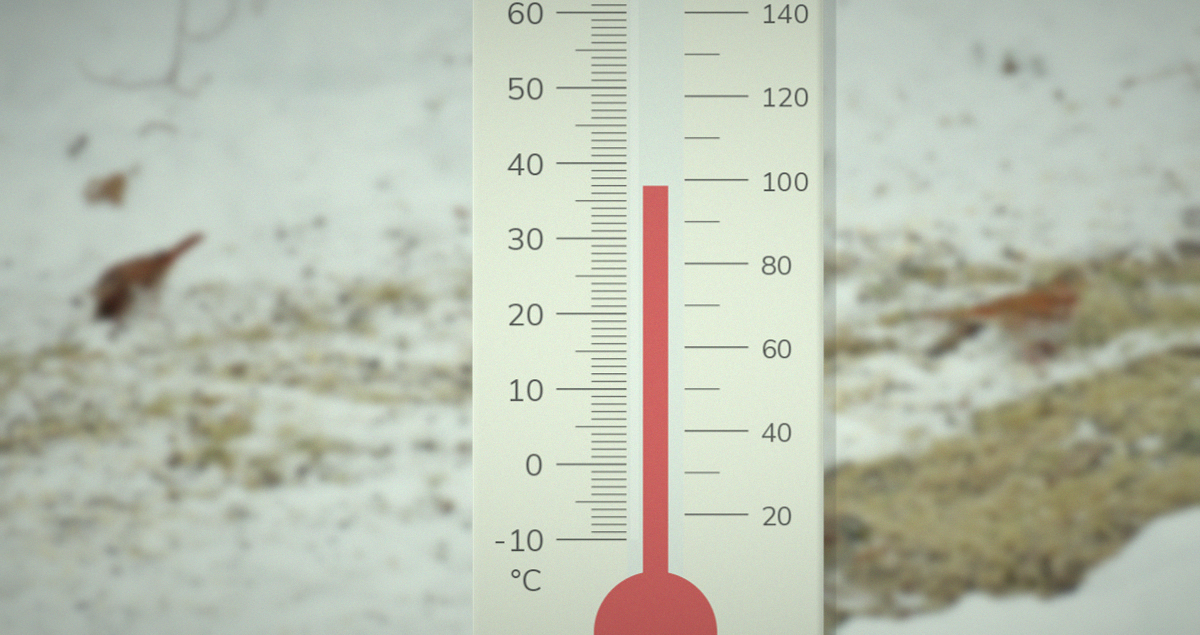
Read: 37 °C
